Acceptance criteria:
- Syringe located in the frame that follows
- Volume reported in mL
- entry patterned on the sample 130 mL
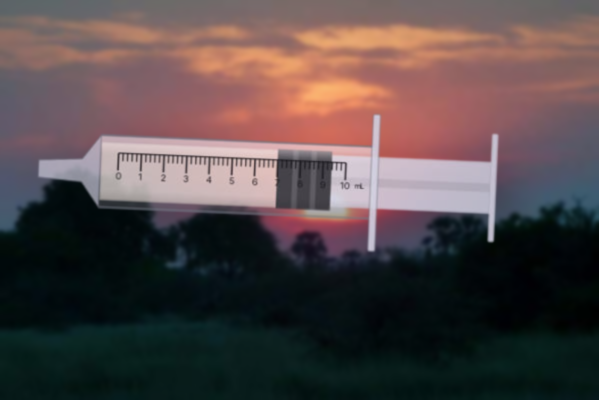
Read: 7 mL
